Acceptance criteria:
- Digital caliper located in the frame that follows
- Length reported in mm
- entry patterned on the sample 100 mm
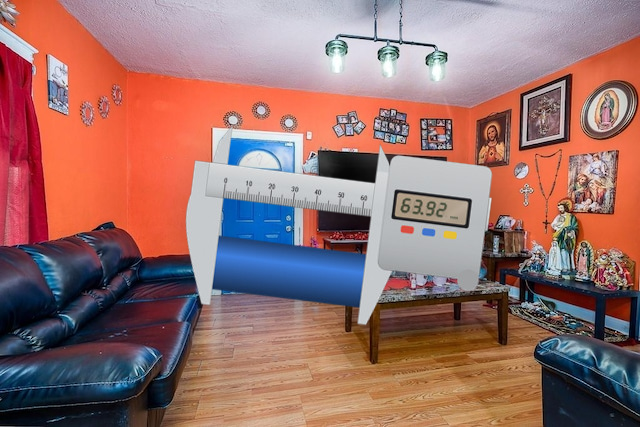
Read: 63.92 mm
